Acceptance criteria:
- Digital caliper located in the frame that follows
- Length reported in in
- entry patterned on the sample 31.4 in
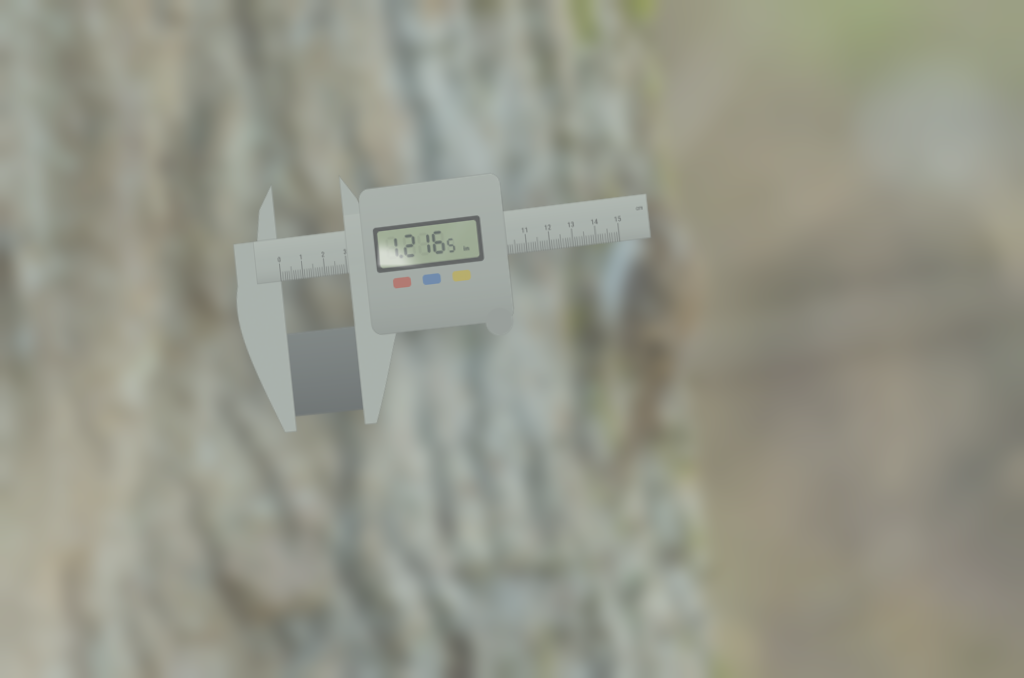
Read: 1.2165 in
